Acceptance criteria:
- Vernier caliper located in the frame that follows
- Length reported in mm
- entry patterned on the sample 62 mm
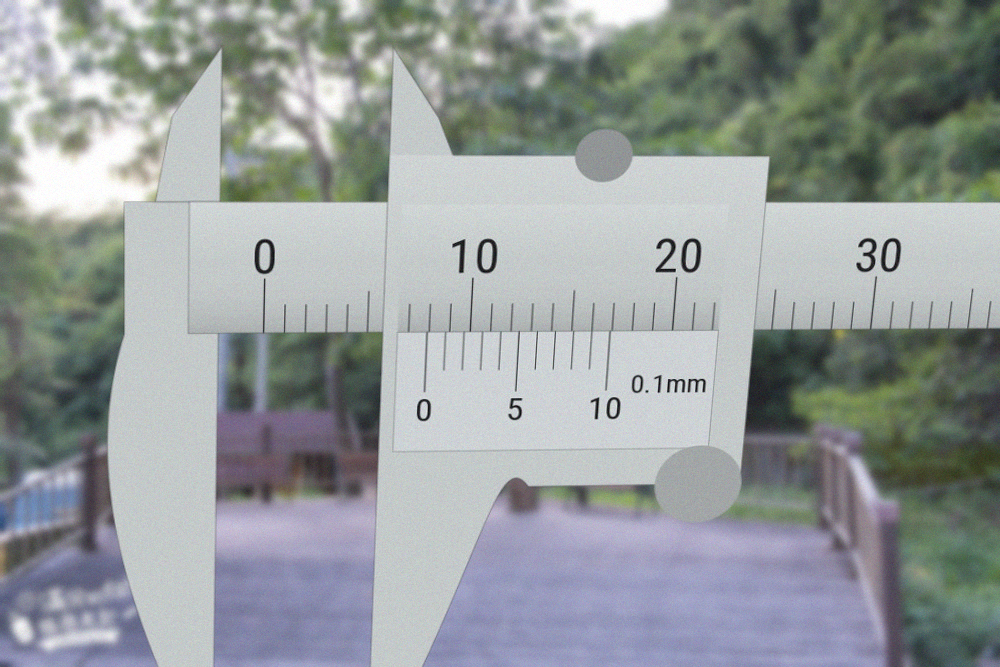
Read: 7.9 mm
